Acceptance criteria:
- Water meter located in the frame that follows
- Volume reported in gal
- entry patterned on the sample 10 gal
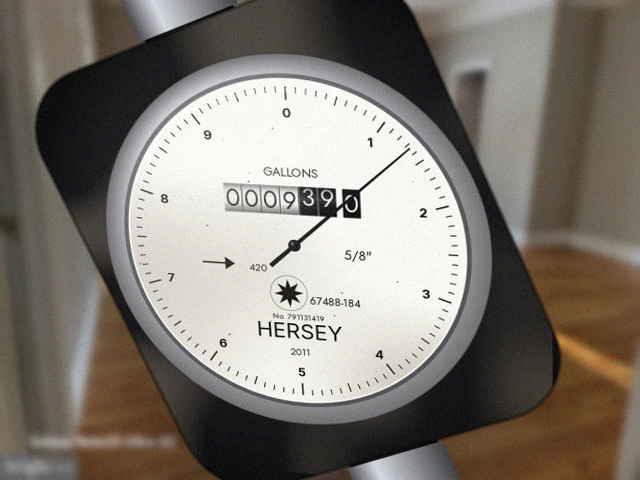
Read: 9391.3 gal
